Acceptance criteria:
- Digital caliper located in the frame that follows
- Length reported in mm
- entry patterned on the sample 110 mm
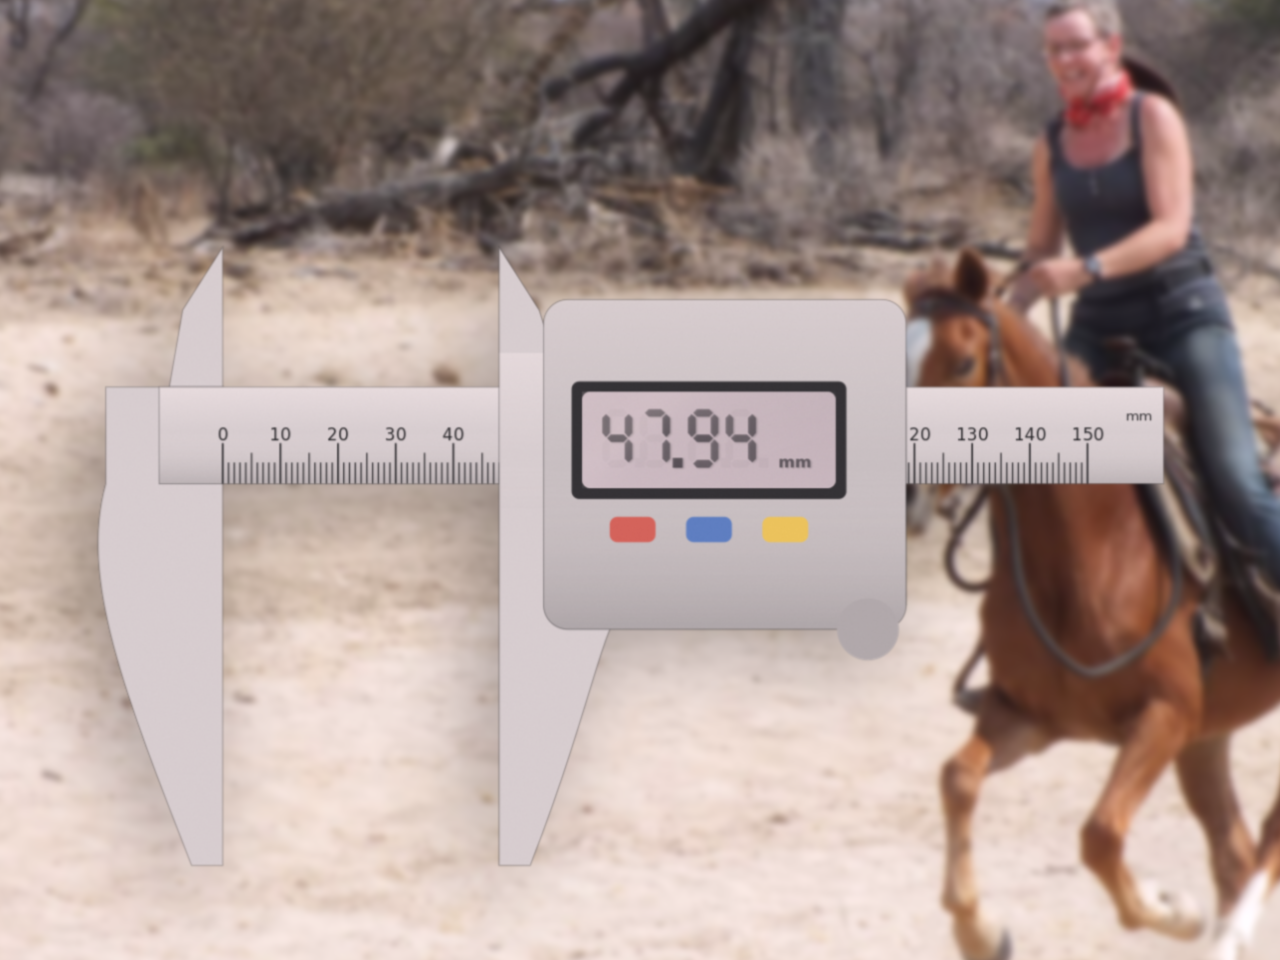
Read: 47.94 mm
